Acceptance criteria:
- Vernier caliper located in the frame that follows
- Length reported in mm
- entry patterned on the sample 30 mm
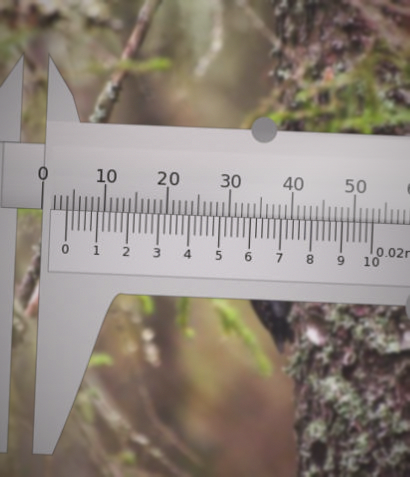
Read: 4.0 mm
